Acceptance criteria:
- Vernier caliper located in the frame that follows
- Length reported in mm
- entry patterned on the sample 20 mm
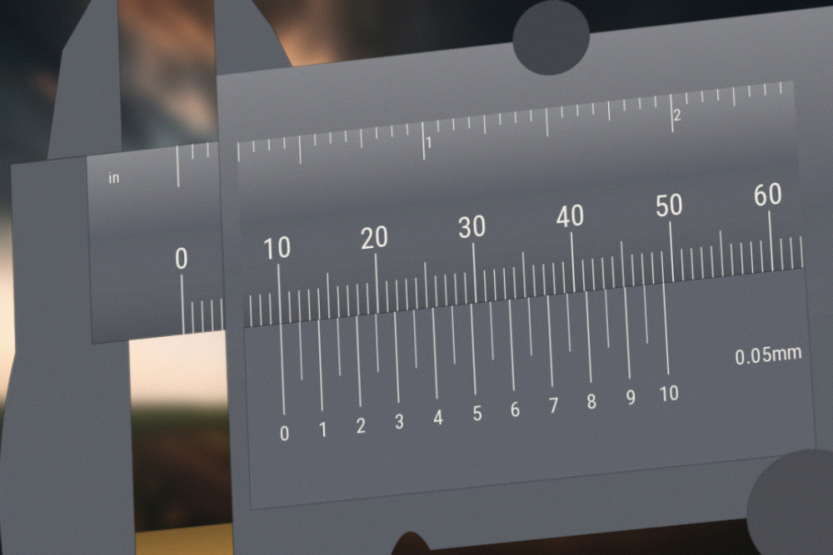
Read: 10.0 mm
